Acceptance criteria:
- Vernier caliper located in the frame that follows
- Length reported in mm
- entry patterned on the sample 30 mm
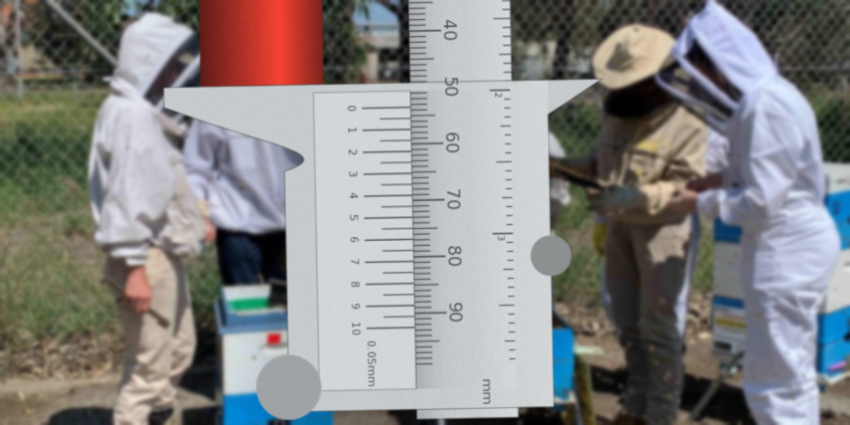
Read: 53.5 mm
